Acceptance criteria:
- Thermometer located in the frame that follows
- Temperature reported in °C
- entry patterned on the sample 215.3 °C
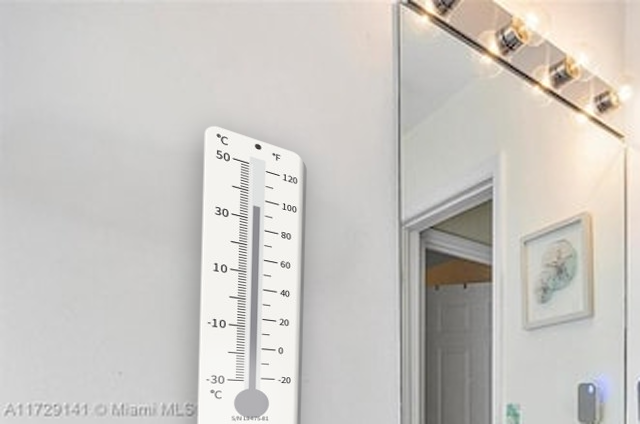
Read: 35 °C
